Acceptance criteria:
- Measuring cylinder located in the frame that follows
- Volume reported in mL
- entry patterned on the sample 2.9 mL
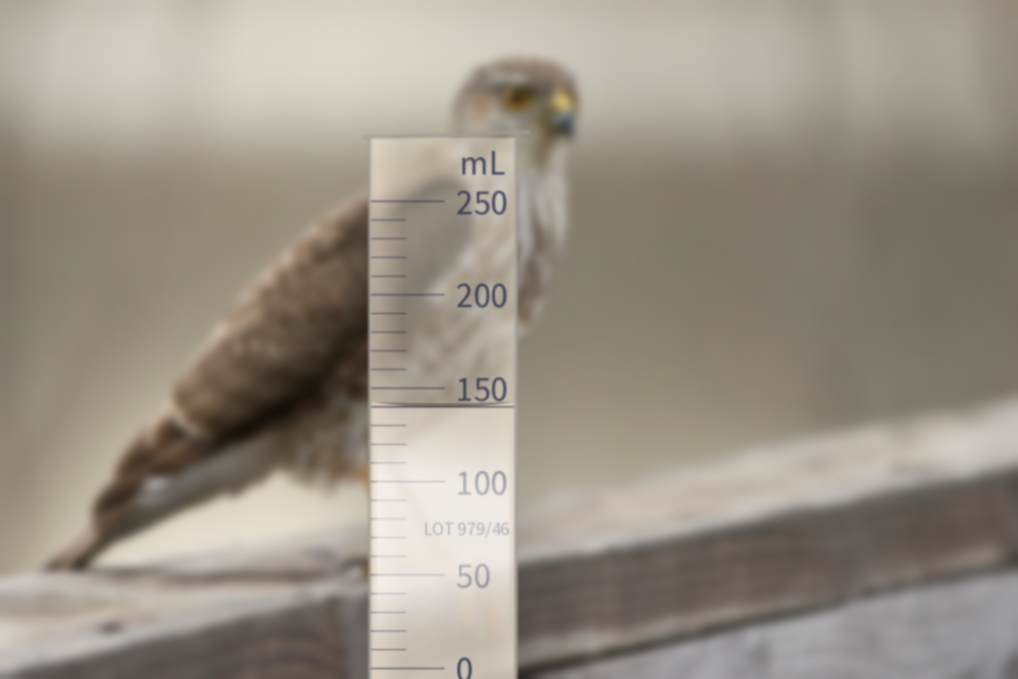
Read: 140 mL
